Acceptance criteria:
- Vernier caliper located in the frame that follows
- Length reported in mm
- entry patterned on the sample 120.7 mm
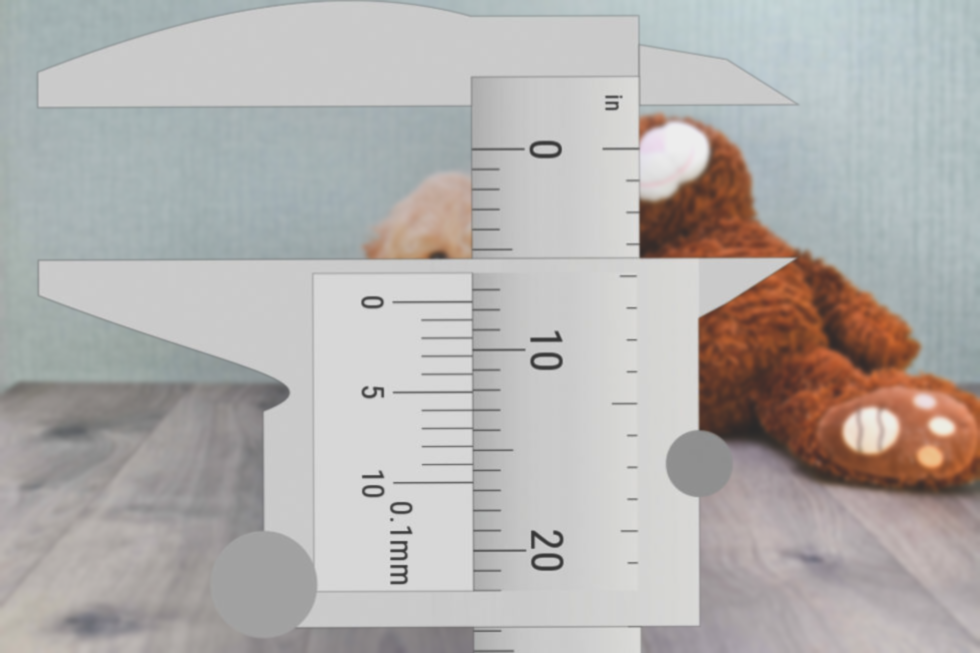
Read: 7.6 mm
